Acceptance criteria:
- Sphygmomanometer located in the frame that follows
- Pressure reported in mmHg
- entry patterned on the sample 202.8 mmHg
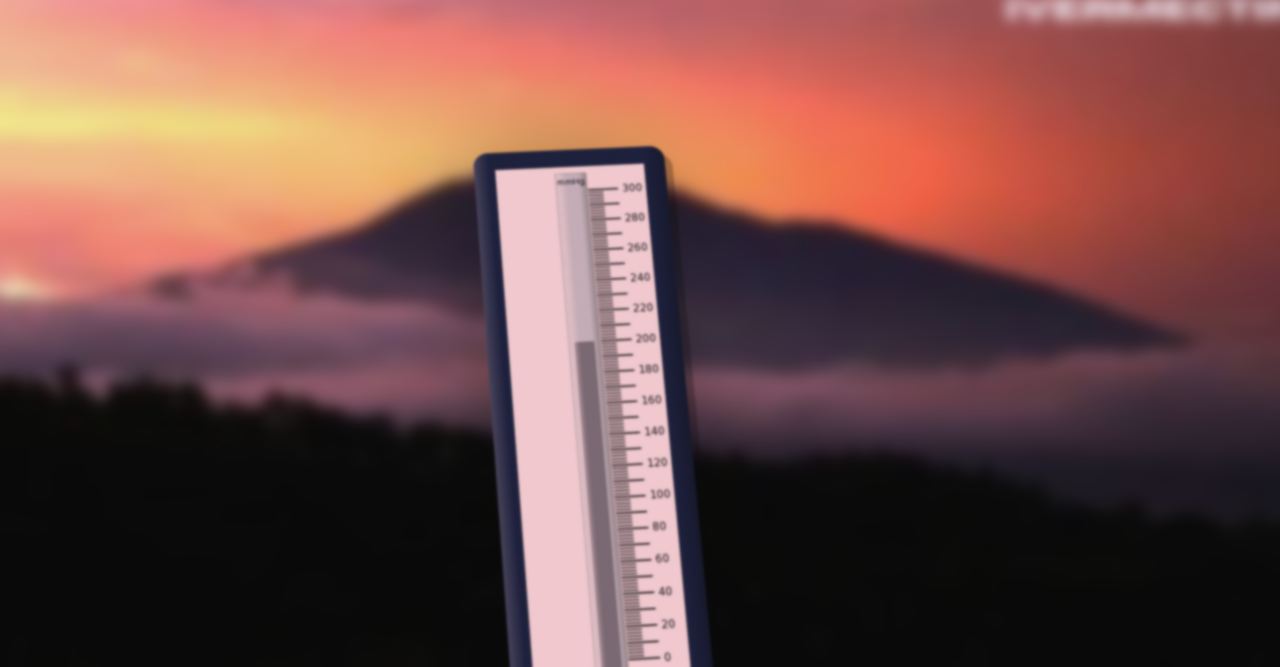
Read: 200 mmHg
